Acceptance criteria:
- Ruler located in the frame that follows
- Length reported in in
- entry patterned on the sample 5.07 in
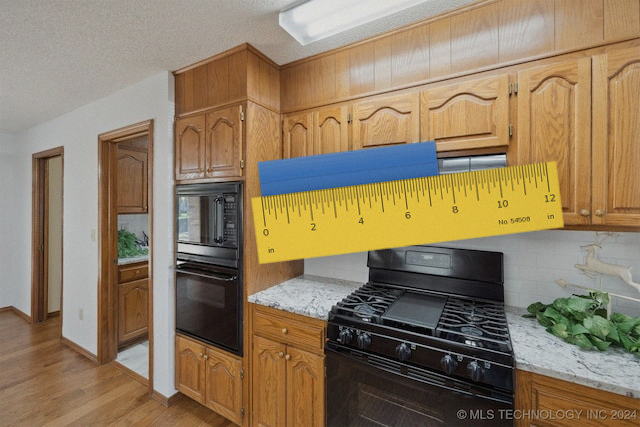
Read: 7.5 in
